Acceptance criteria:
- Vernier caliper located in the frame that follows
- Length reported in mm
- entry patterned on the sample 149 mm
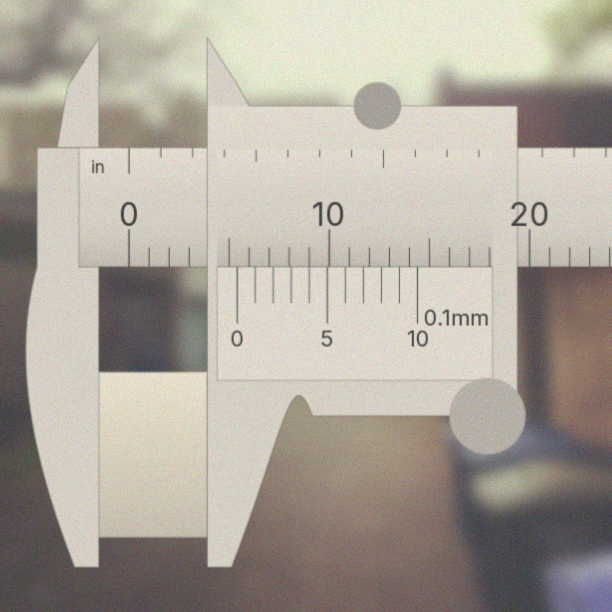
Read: 5.4 mm
